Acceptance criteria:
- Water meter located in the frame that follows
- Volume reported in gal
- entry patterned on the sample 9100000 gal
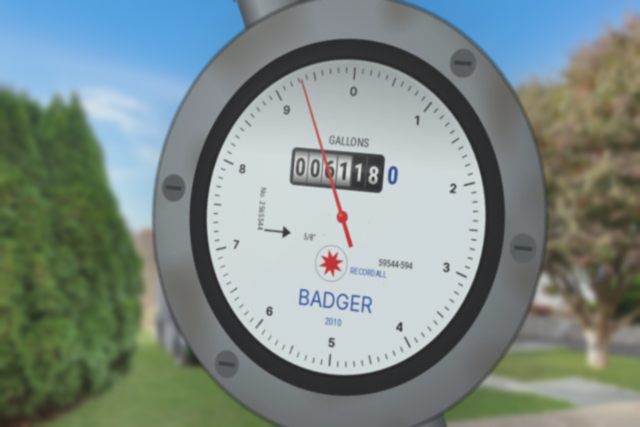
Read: 61179.3 gal
